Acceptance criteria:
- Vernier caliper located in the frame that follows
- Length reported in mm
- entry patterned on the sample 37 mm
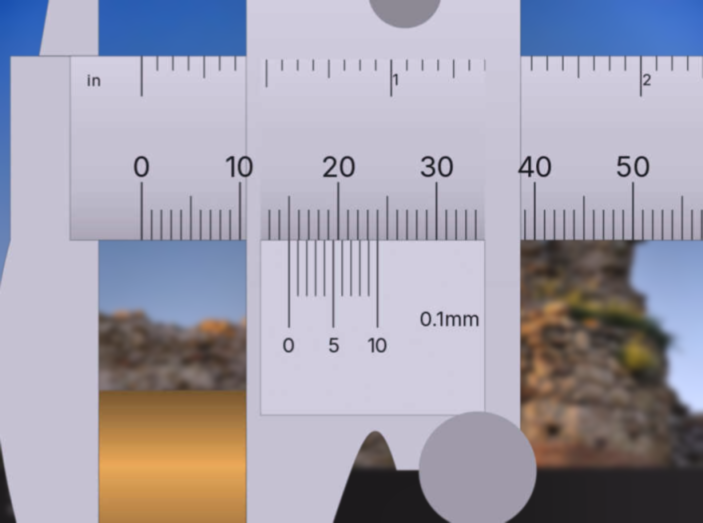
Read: 15.0 mm
